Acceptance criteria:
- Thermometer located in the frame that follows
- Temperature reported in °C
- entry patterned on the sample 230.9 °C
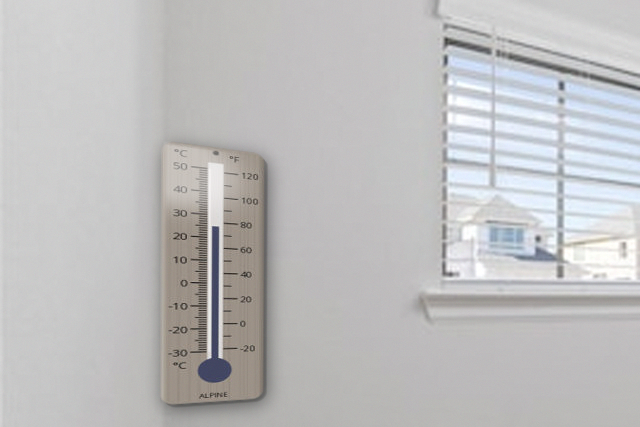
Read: 25 °C
